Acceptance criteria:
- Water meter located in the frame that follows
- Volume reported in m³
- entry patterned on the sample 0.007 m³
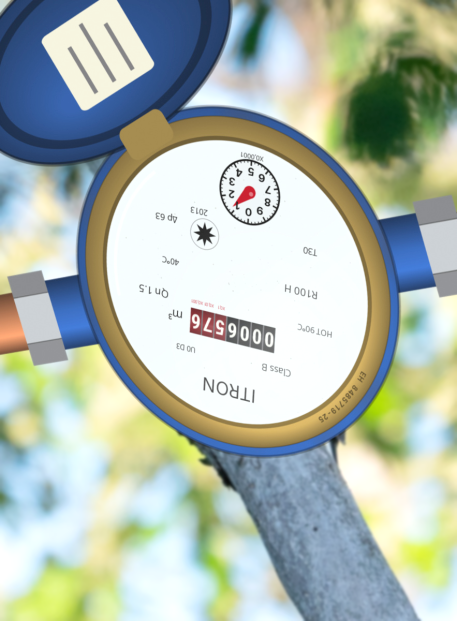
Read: 6.5761 m³
